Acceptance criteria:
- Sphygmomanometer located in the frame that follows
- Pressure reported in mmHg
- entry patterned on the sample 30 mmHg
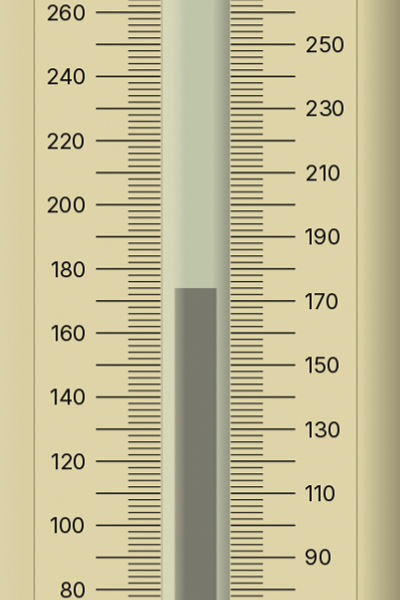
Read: 174 mmHg
